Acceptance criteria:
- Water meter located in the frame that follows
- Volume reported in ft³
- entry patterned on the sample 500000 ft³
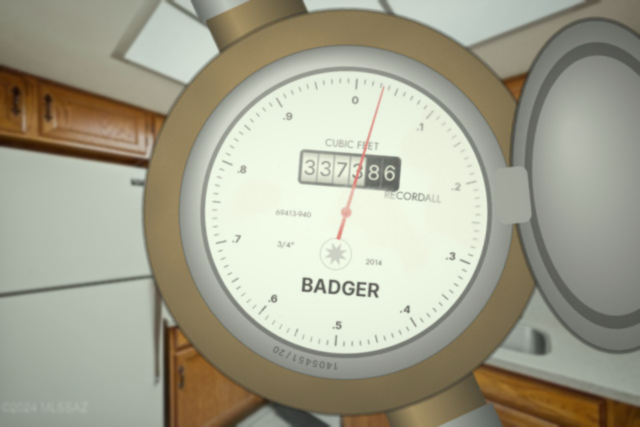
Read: 337386.03 ft³
